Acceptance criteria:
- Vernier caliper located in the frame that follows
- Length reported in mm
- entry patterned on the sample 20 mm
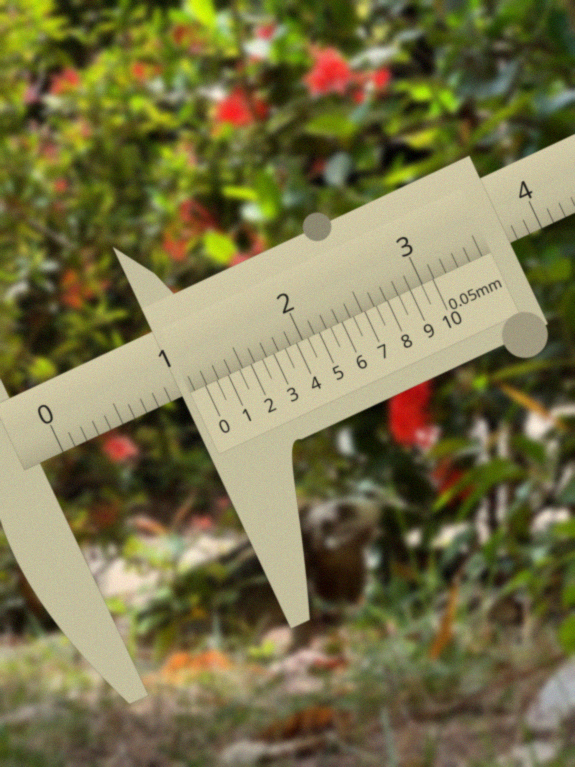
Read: 11.9 mm
